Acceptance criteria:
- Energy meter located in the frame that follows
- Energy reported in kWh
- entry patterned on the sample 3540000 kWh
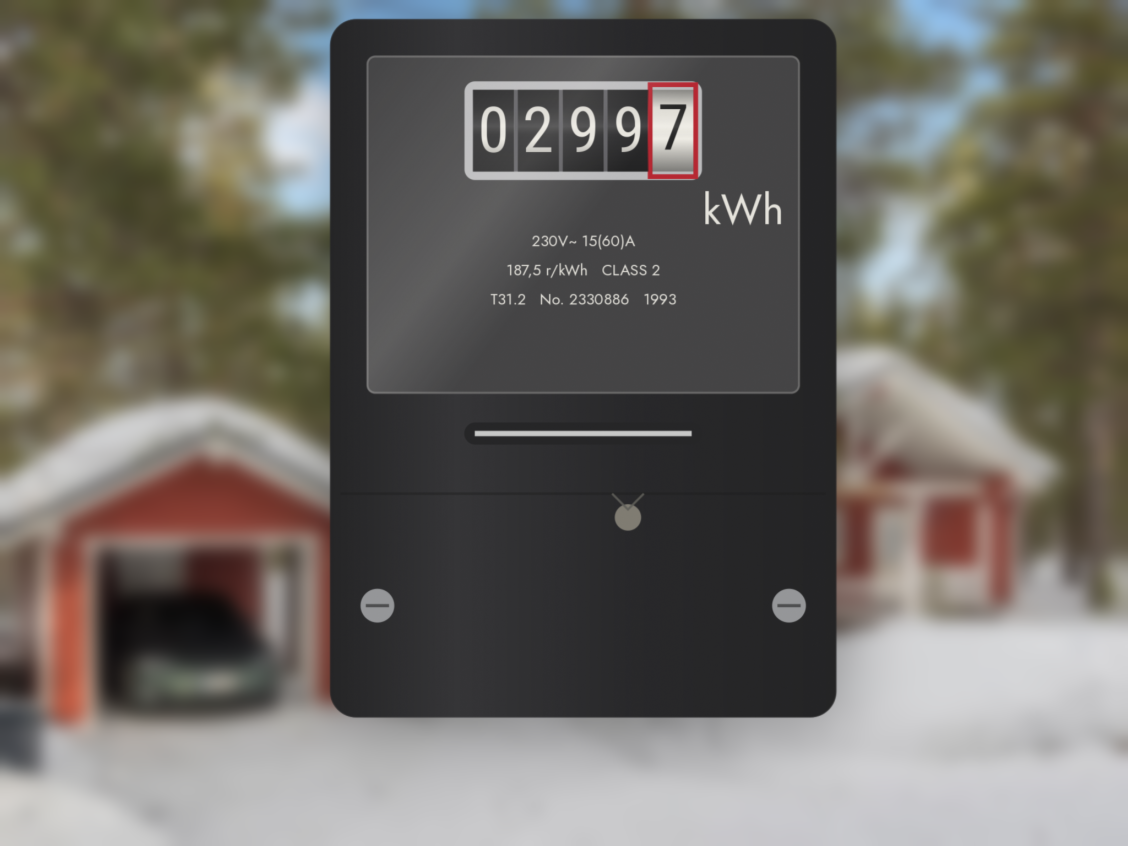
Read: 299.7 kWh
